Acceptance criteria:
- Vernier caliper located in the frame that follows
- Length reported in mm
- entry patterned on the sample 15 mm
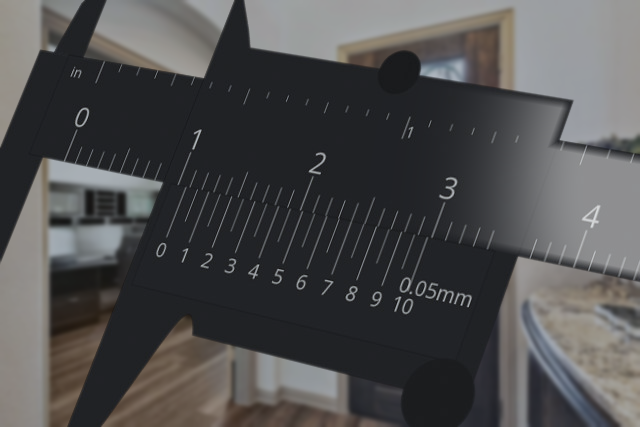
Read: 10.7 mm
